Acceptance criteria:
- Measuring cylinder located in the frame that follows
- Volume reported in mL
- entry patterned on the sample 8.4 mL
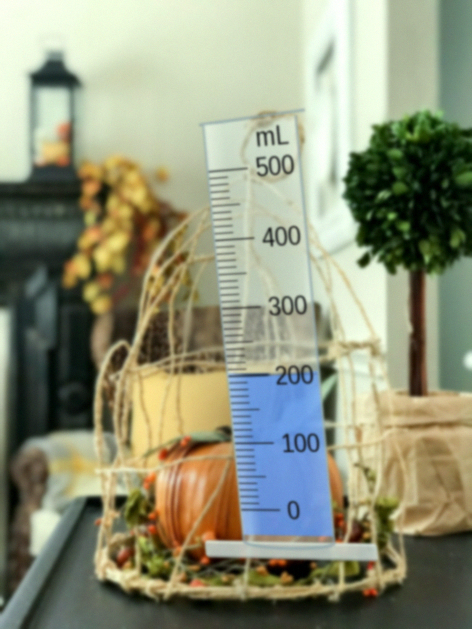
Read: 200 mL
